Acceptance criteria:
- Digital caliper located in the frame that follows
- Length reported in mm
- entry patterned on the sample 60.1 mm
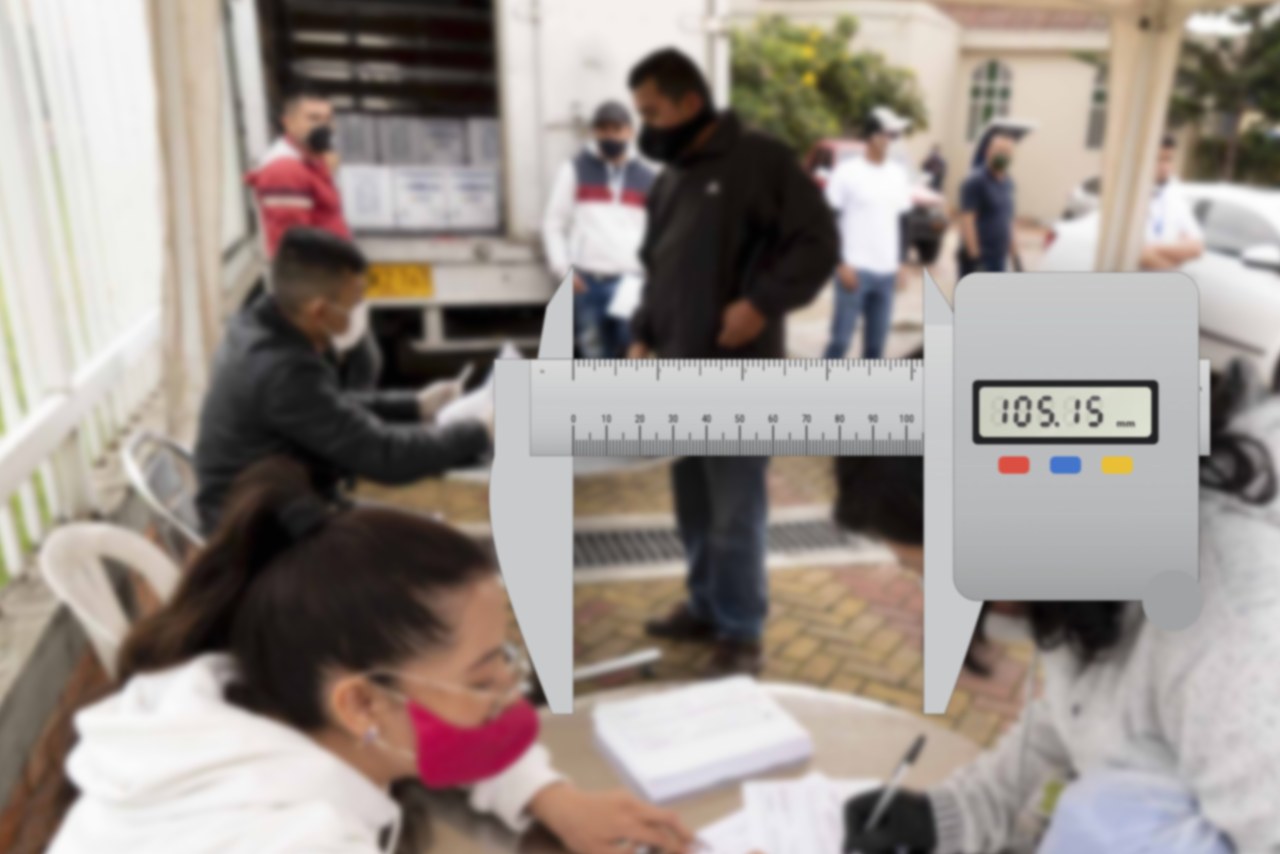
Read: 105.15 mm
